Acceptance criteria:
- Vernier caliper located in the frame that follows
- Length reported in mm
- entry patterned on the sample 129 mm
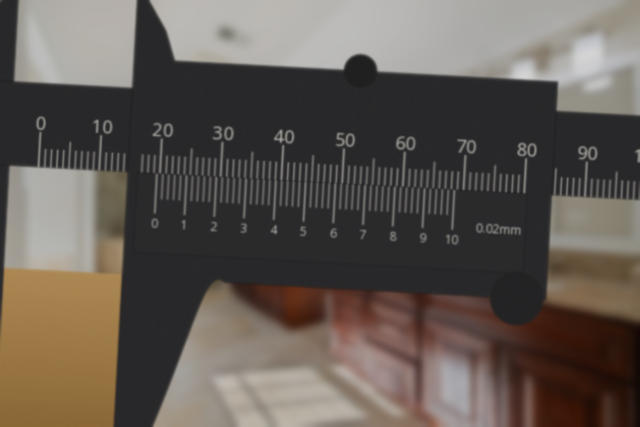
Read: 19.5 mm
